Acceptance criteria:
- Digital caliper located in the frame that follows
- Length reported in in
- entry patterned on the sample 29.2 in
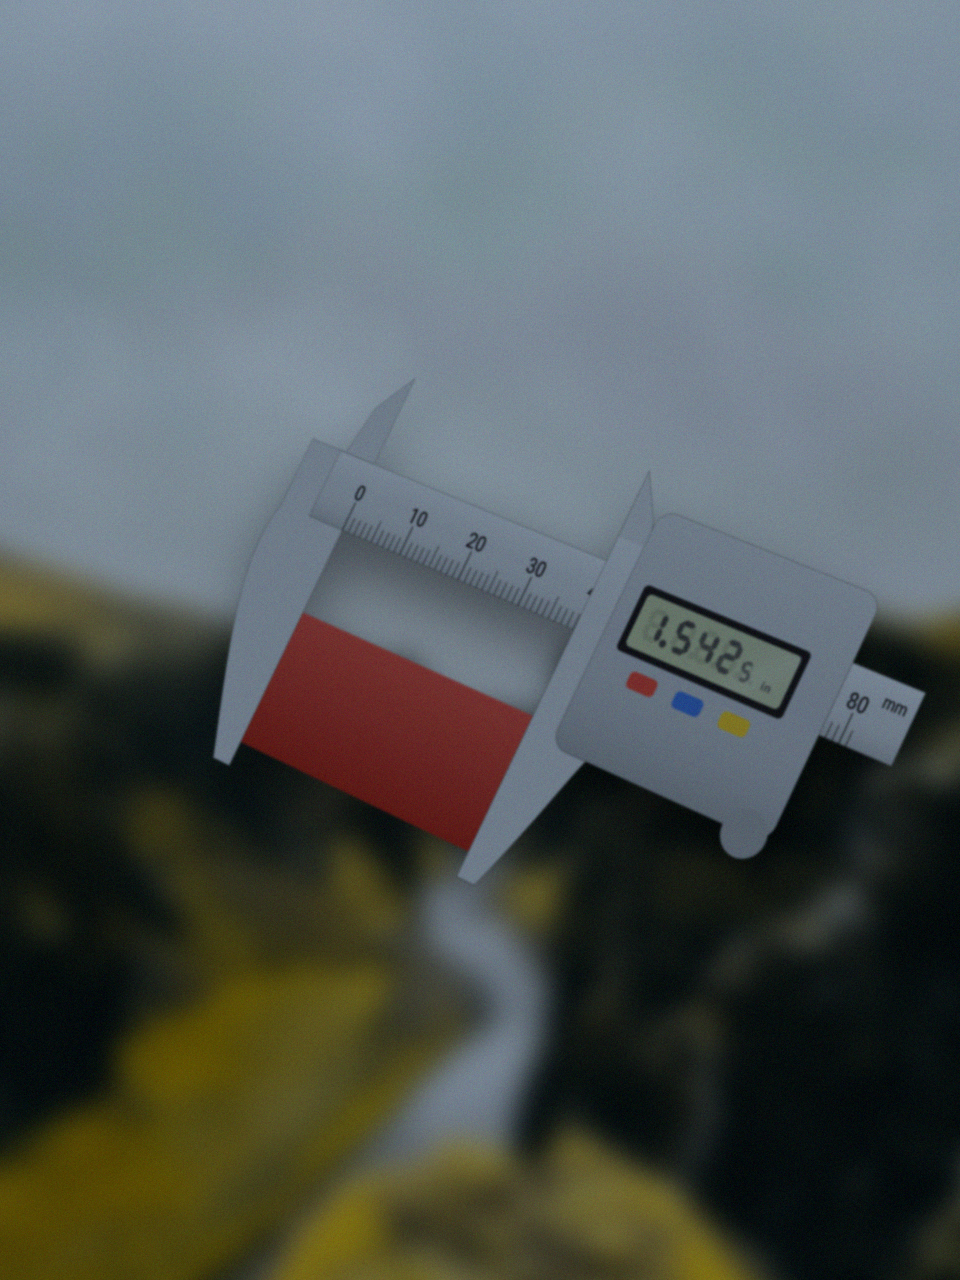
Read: 1.5425 in
